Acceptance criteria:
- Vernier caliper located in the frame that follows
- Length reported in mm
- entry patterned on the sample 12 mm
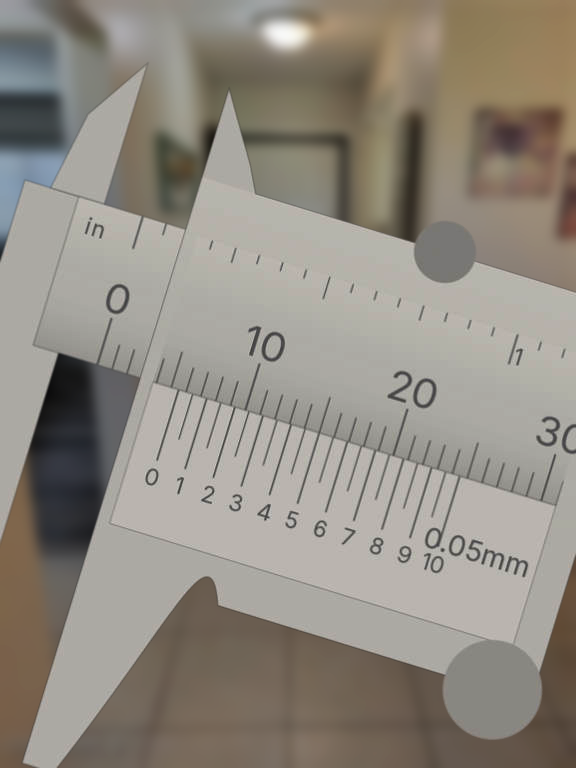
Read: 5.5 mm
